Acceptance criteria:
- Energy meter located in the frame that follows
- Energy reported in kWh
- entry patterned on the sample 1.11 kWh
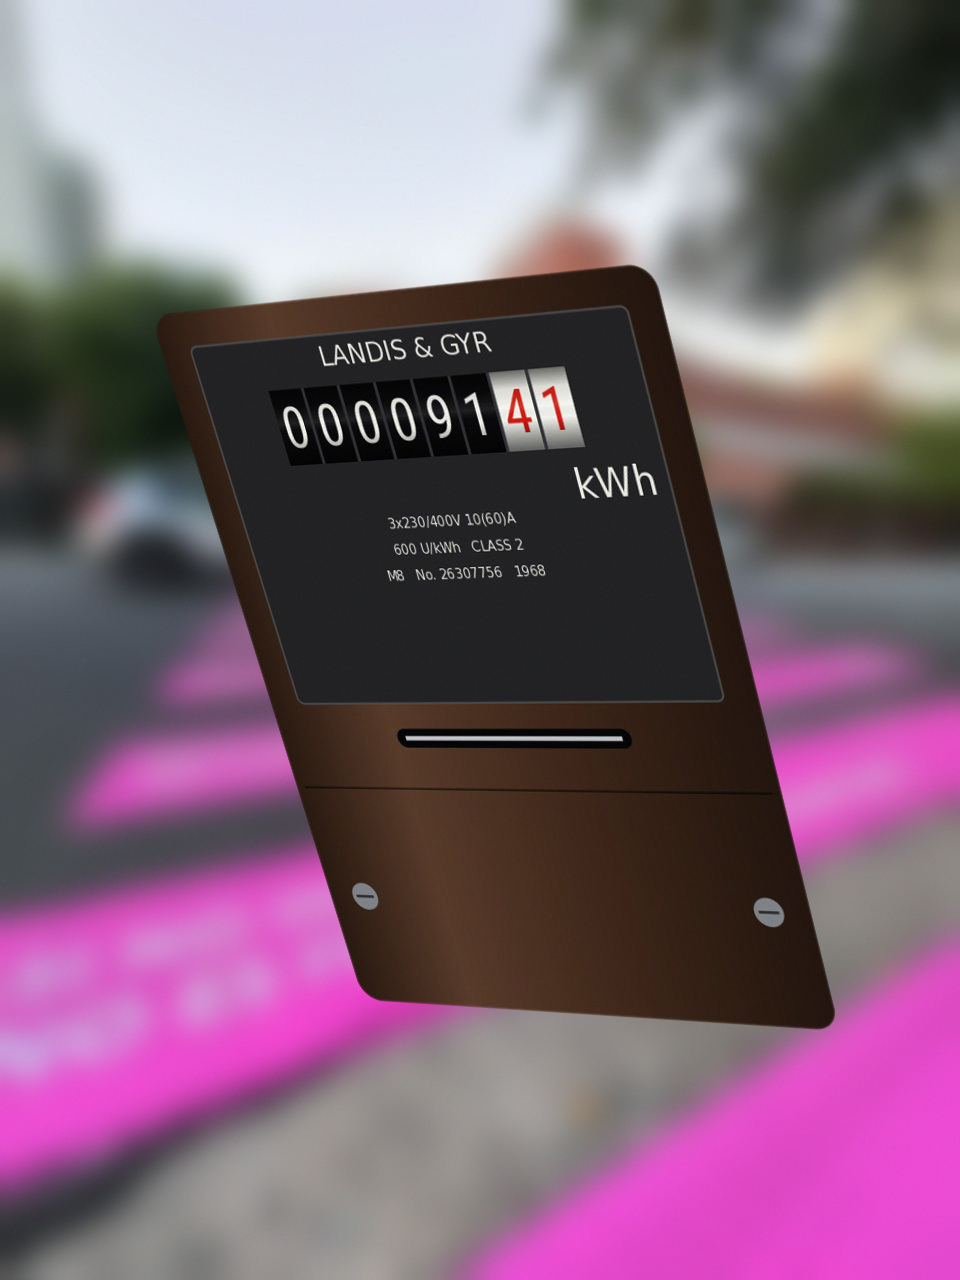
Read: 91.41 kWh
